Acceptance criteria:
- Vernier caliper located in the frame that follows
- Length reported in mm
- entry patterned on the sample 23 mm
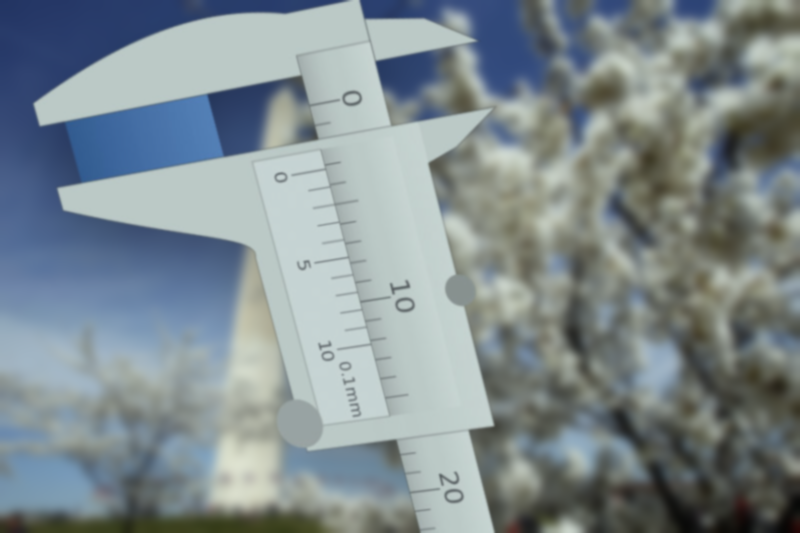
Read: 3.2 mm
